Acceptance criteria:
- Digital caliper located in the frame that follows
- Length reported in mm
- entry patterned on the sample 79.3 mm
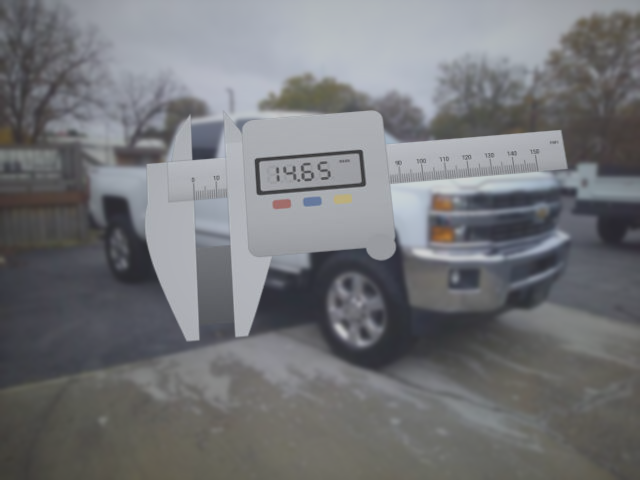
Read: 14.65 mm
